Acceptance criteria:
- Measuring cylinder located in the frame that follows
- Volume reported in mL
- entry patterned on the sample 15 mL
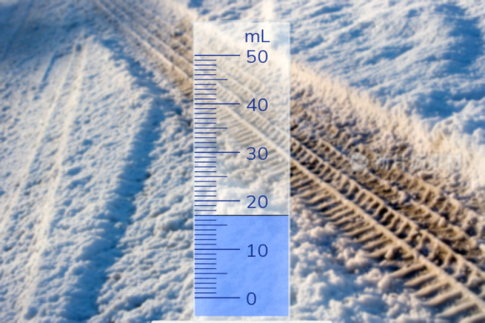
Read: 17 mL
